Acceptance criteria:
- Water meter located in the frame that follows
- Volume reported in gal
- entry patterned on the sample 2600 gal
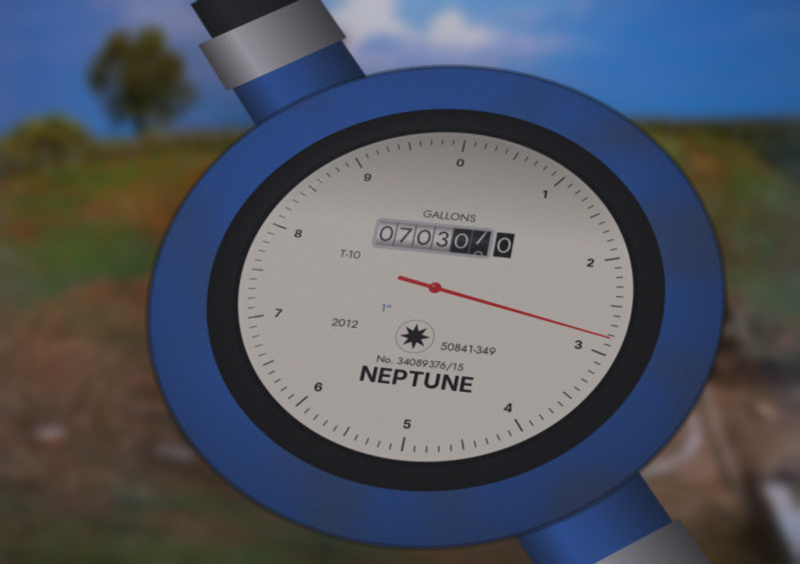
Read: 703072.8 gal
